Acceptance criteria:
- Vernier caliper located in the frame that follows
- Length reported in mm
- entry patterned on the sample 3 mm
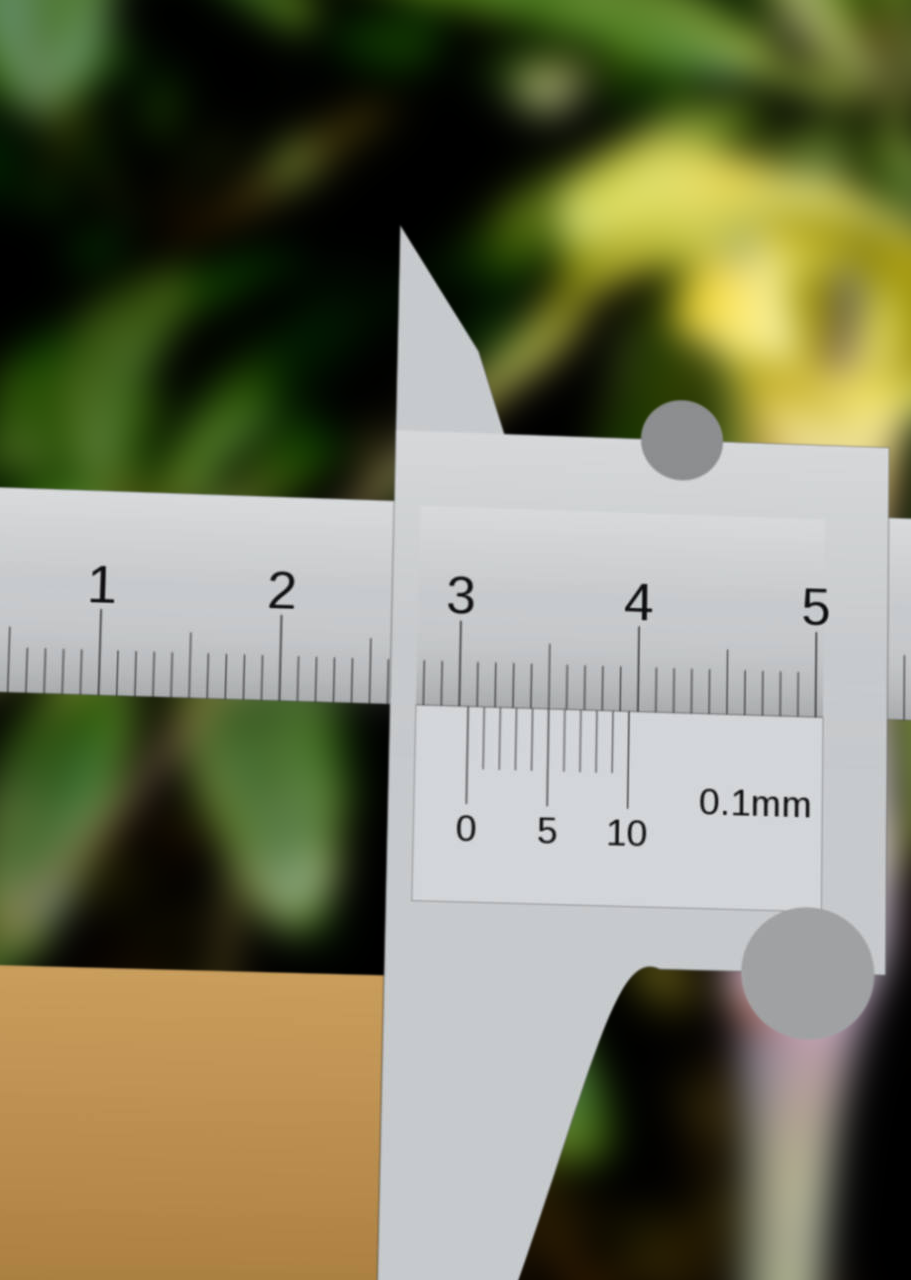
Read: 30.5 mm
